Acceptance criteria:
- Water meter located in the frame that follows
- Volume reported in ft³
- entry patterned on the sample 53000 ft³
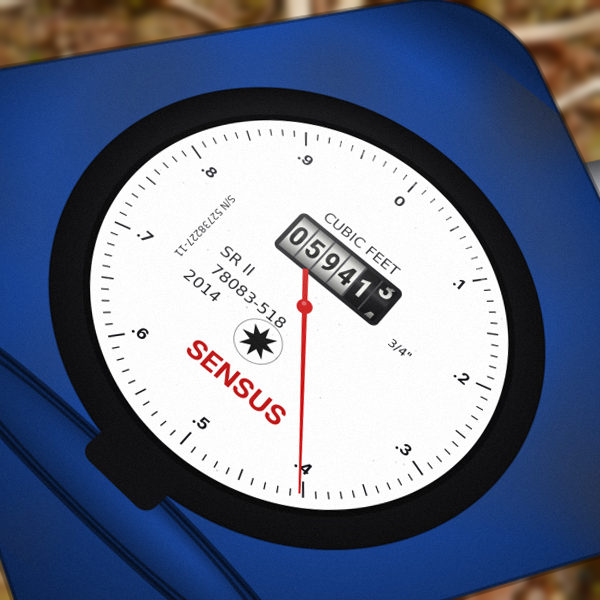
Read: 59413.40 ft³
